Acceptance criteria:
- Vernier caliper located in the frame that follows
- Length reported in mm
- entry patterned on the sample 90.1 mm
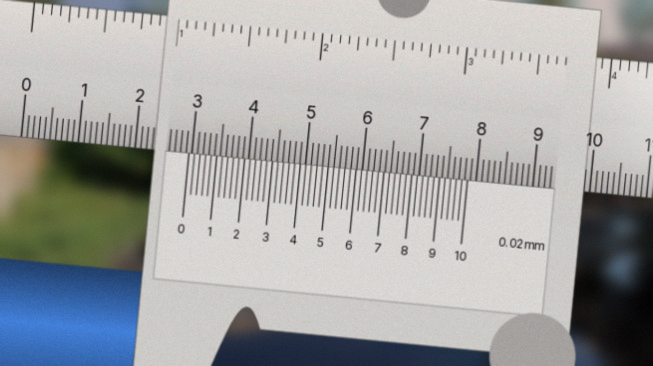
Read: 29.5 mm
